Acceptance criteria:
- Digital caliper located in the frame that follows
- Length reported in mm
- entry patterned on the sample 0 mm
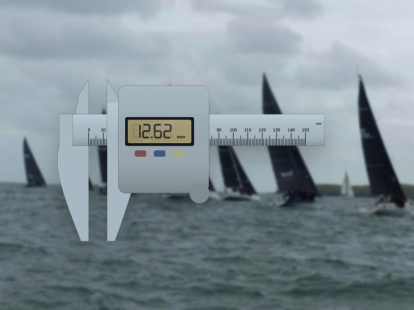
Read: 12.62 mm
